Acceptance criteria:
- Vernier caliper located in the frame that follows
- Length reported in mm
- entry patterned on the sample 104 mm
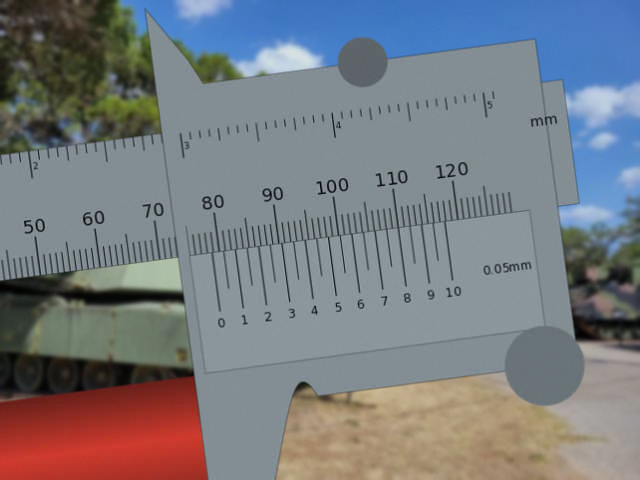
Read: 78.8 mm
